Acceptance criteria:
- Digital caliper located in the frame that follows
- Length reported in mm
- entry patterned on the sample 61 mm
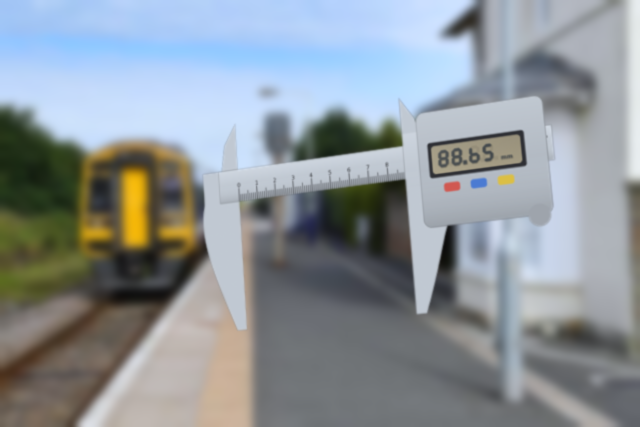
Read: 88.65 mm
